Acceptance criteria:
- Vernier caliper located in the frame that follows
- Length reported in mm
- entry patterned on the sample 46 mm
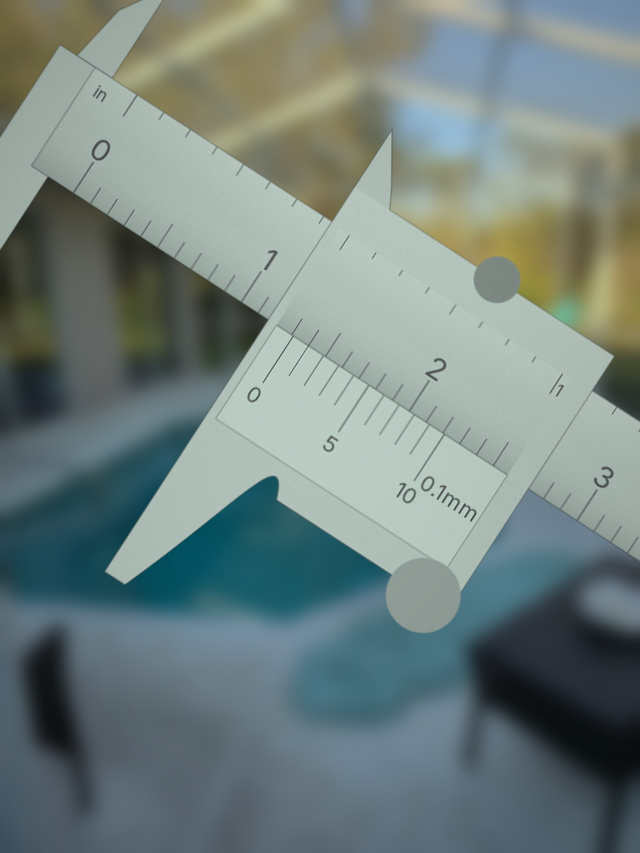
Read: 13.1 mm
